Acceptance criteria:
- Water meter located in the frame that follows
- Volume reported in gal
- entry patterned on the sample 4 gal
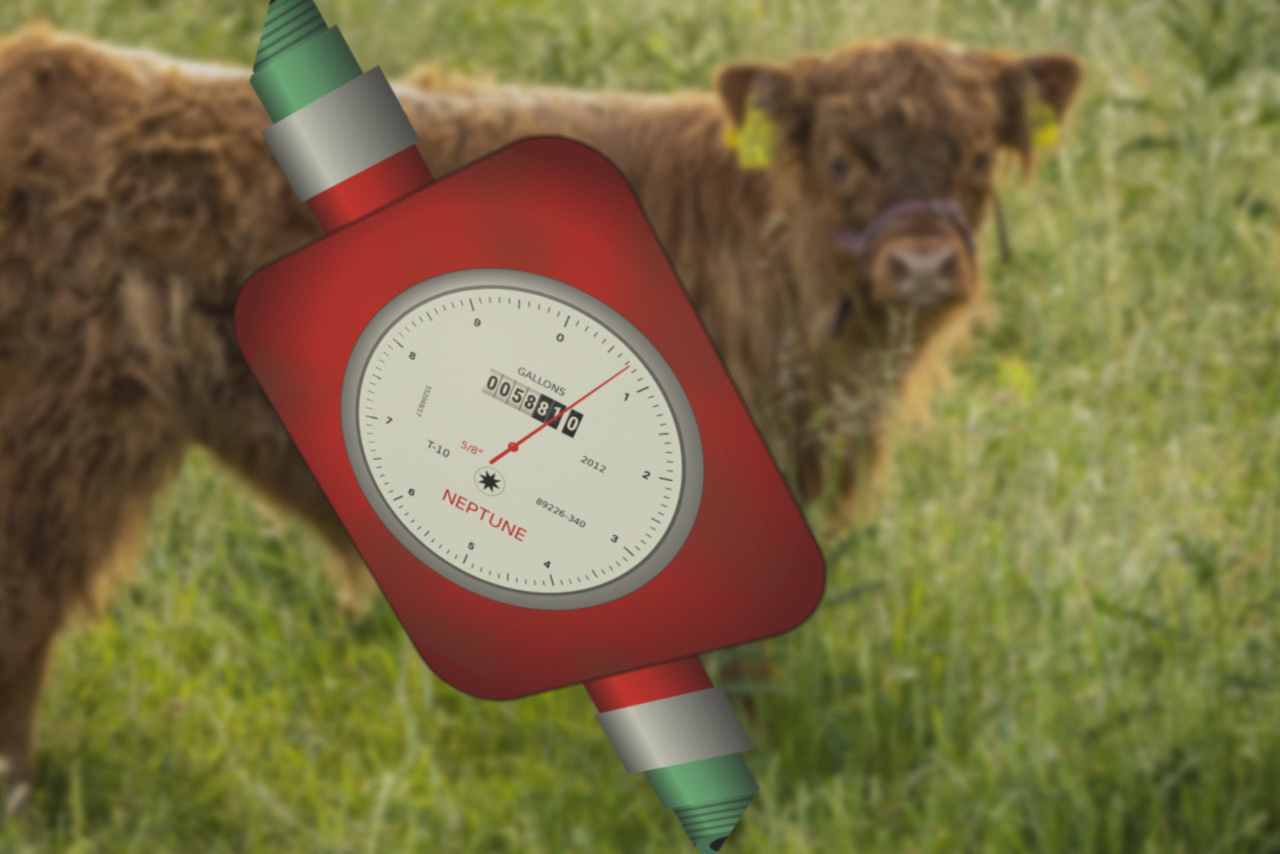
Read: 58810.7 gal
